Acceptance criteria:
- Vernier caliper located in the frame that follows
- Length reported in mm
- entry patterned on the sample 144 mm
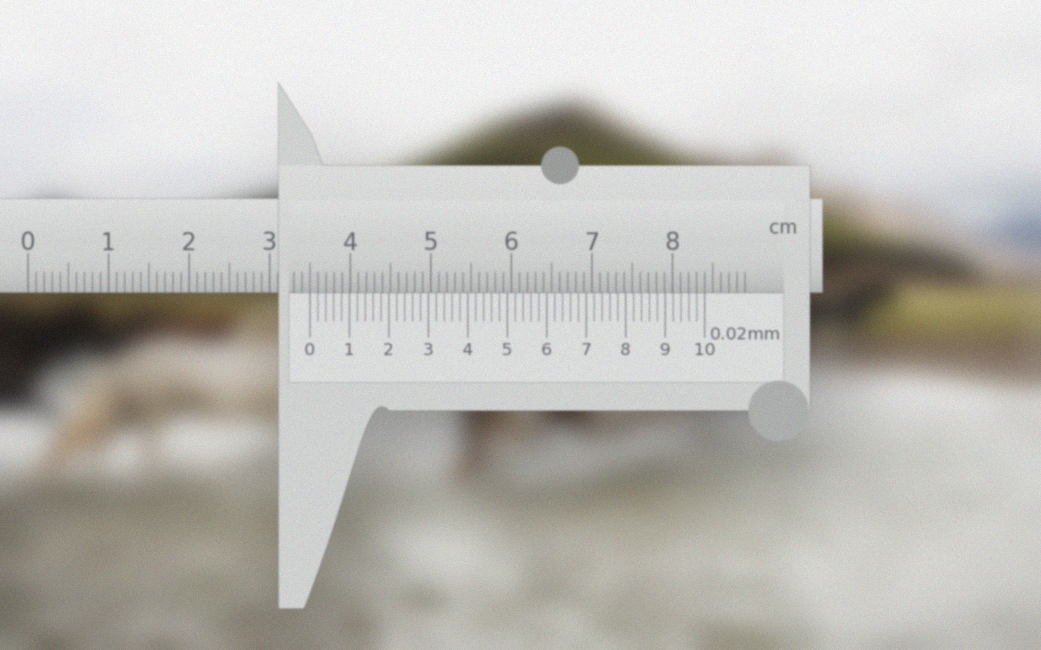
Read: 35.0 mm
